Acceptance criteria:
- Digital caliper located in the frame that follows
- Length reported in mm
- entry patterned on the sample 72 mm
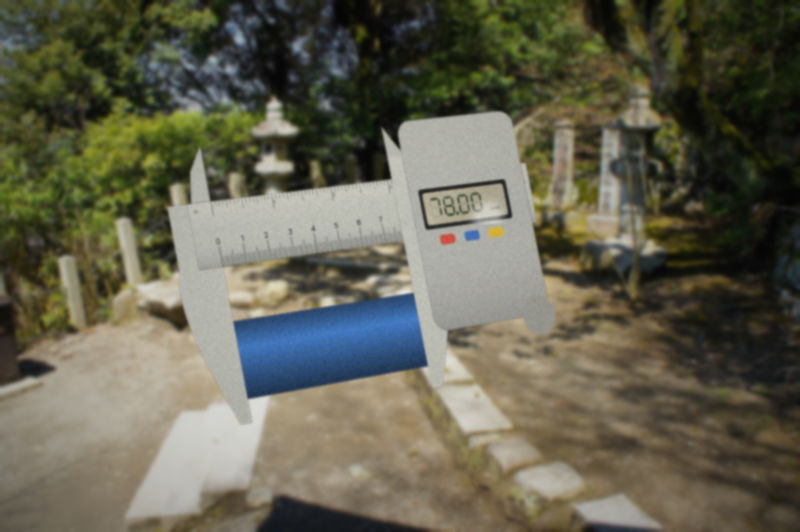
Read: 78.00 mm
